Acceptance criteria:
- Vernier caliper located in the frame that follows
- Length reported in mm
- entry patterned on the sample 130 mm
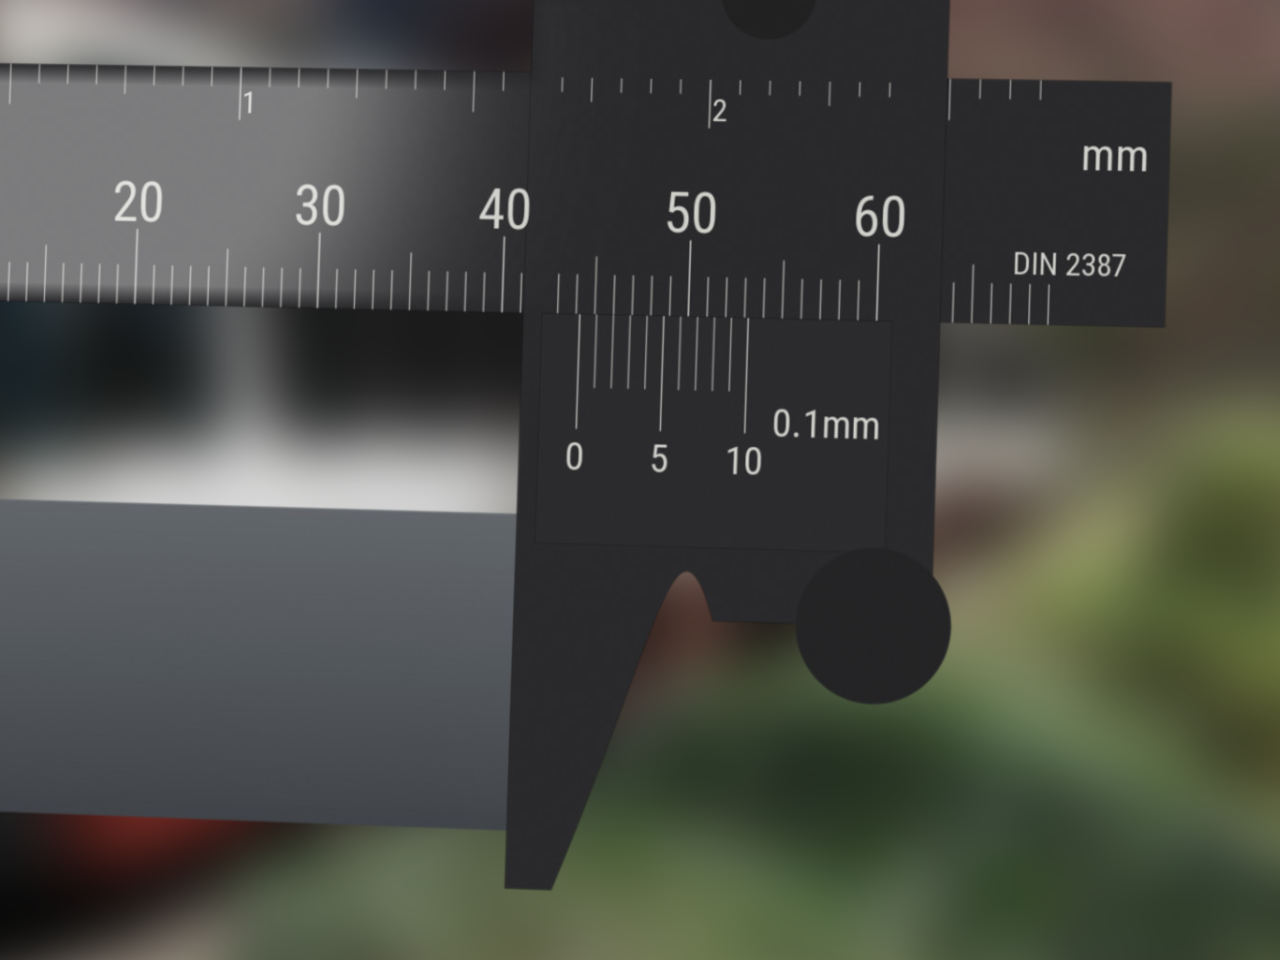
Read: 44.2 mm
